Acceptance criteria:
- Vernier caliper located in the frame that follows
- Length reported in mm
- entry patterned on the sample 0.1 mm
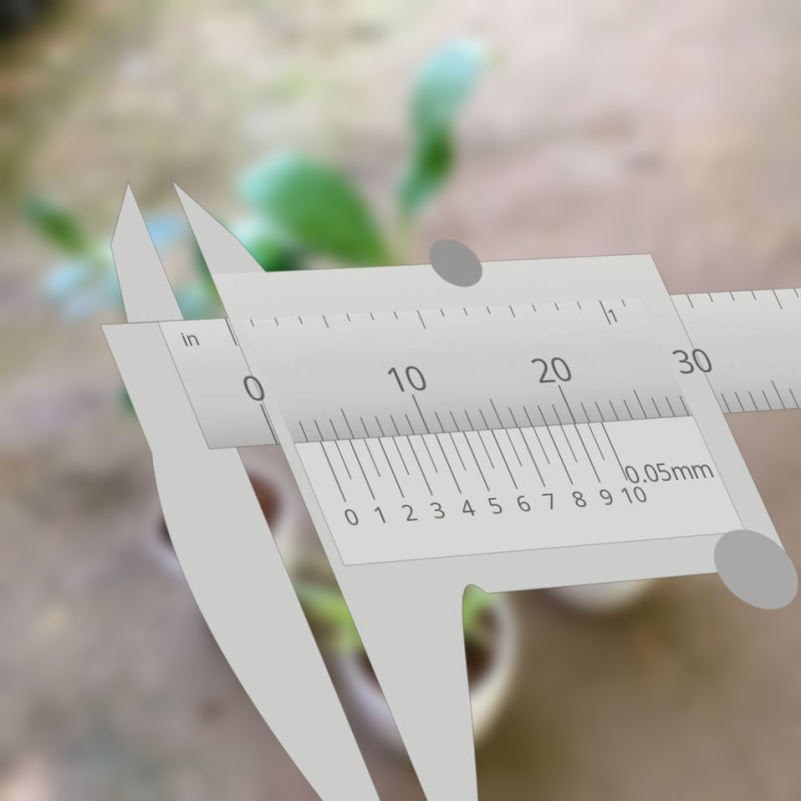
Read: 2.8 mm
